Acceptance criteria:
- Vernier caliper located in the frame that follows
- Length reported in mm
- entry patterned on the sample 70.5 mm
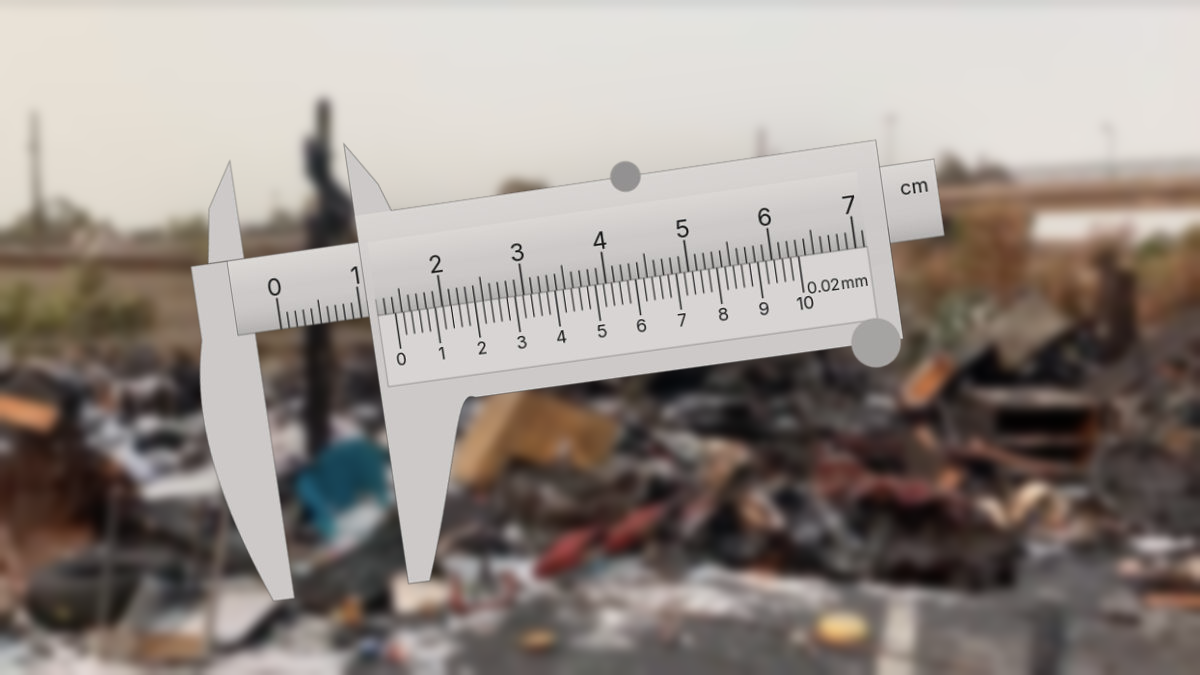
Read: 14.2 mm
